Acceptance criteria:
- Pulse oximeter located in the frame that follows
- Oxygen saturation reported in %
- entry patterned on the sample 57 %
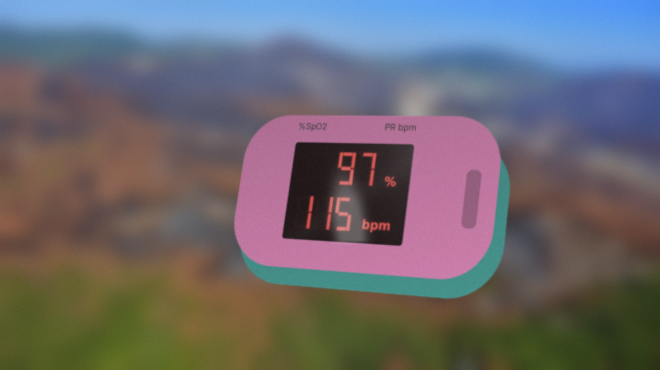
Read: 97 %
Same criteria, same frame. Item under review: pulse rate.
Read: 115 bpm
